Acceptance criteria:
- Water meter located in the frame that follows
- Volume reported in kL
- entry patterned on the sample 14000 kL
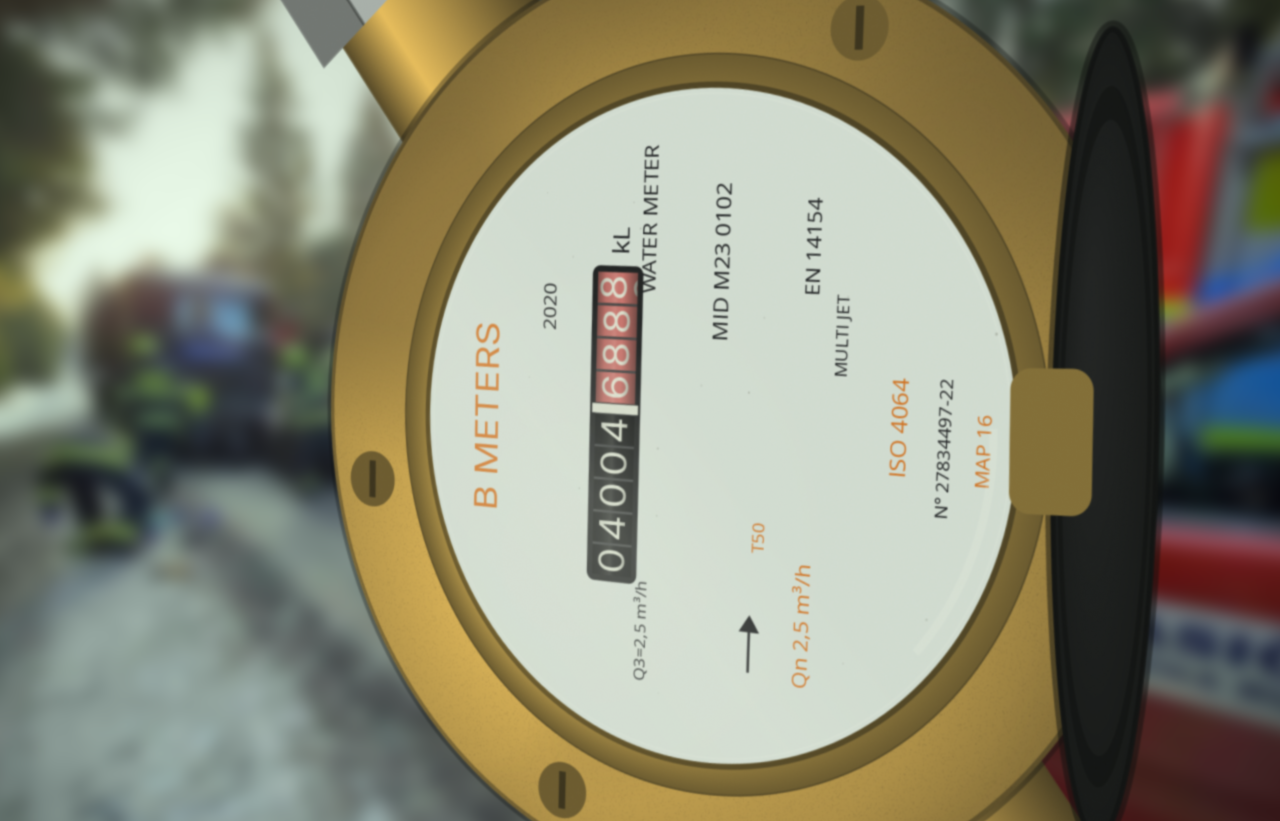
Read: 4004.6888 kL
